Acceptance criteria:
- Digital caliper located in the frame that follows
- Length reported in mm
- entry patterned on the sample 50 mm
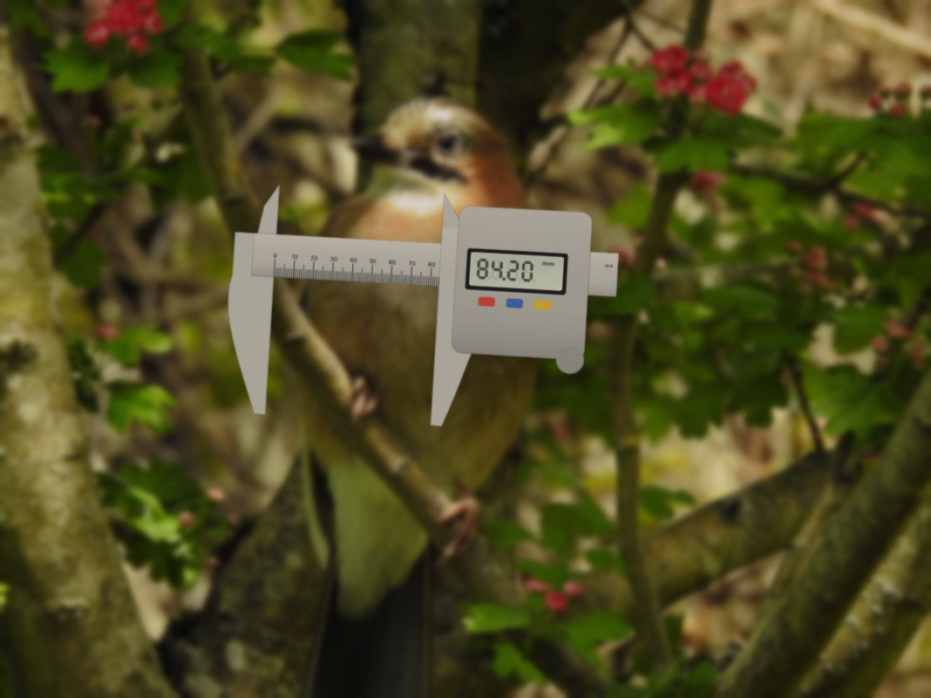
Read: 84.20 mm
